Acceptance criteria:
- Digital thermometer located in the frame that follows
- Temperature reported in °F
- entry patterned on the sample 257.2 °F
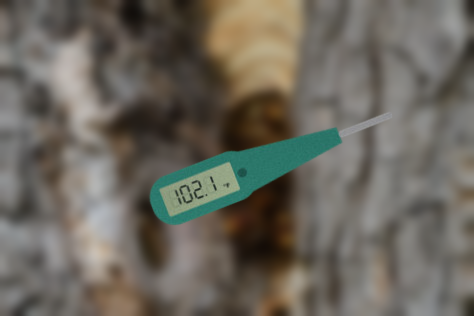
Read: 102.1 °F
